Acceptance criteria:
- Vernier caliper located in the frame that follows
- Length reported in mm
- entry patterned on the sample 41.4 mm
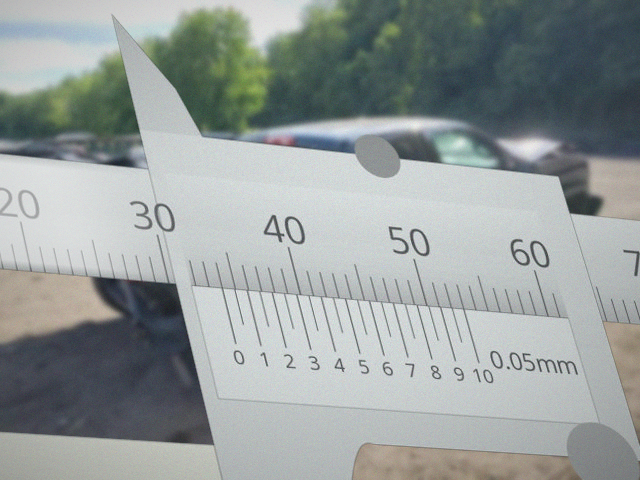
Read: 34.0 mm
